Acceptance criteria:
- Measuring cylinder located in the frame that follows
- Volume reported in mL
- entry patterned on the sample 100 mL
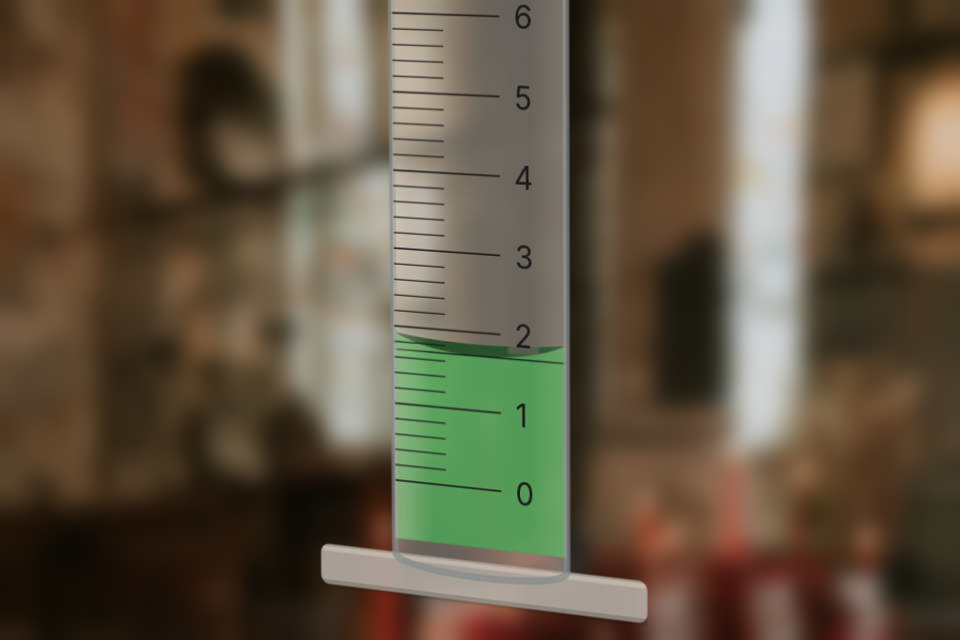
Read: 1.7 mL
